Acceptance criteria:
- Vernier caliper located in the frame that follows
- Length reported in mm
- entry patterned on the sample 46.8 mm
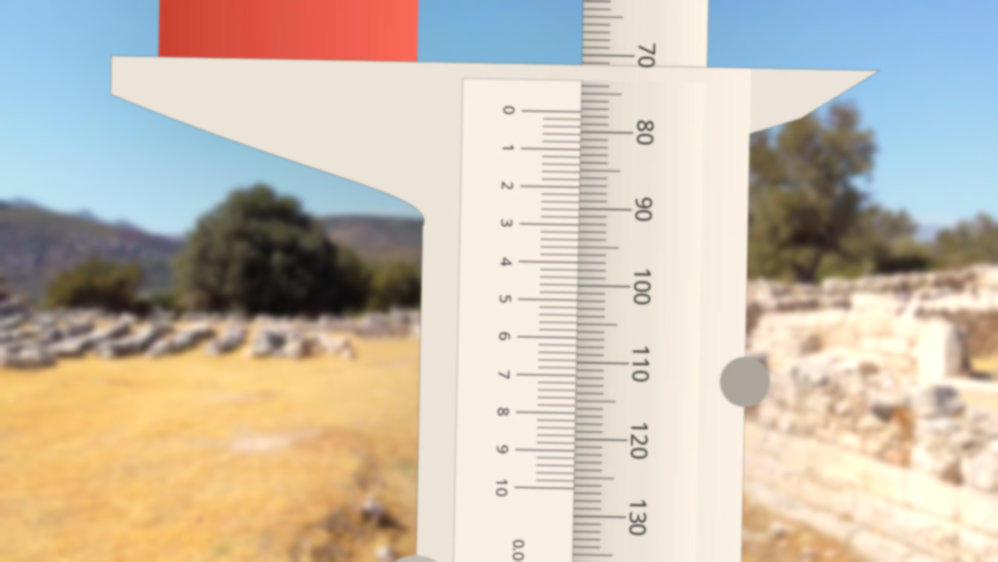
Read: 77.4 mm
